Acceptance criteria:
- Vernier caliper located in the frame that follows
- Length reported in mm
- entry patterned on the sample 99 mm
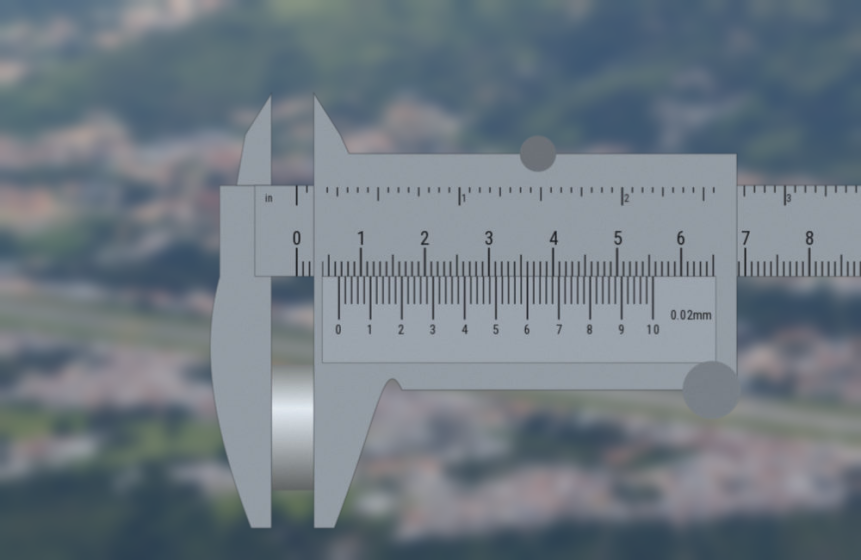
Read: 6.6 mm
